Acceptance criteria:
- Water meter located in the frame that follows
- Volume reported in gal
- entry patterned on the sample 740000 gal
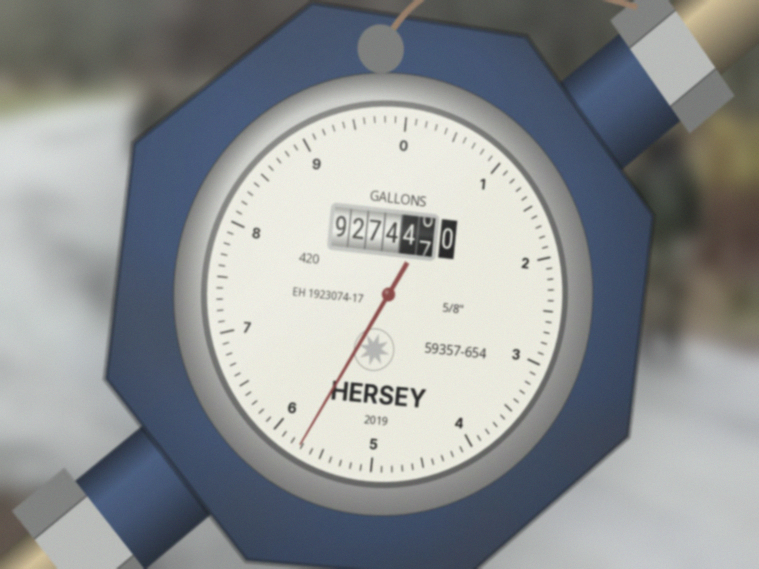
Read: 9274465.7 gal
